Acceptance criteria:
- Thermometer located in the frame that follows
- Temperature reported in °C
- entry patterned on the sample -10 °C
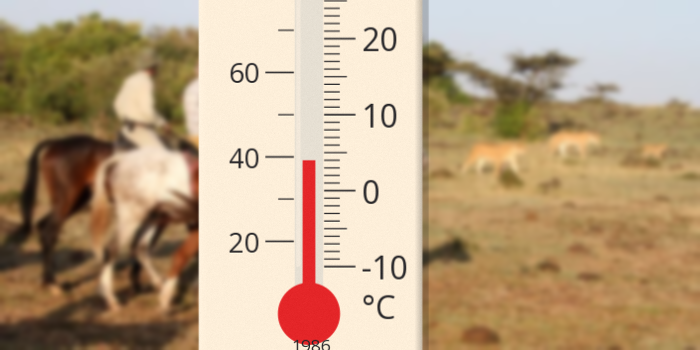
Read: 4 °C
